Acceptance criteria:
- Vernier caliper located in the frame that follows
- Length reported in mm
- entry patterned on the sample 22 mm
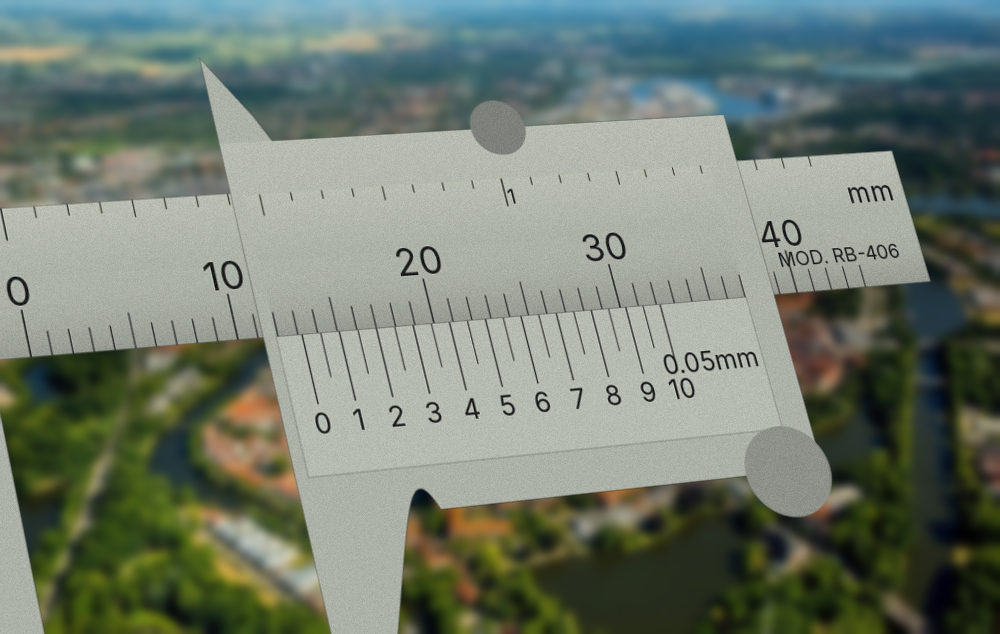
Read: 13.2 mm
